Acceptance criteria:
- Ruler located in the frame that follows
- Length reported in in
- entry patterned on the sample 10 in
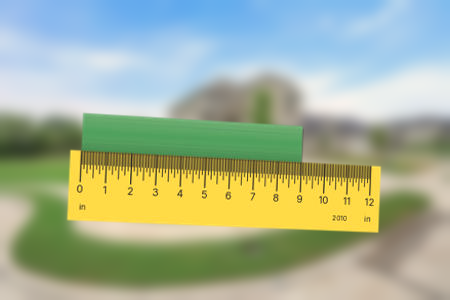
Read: 9 in
